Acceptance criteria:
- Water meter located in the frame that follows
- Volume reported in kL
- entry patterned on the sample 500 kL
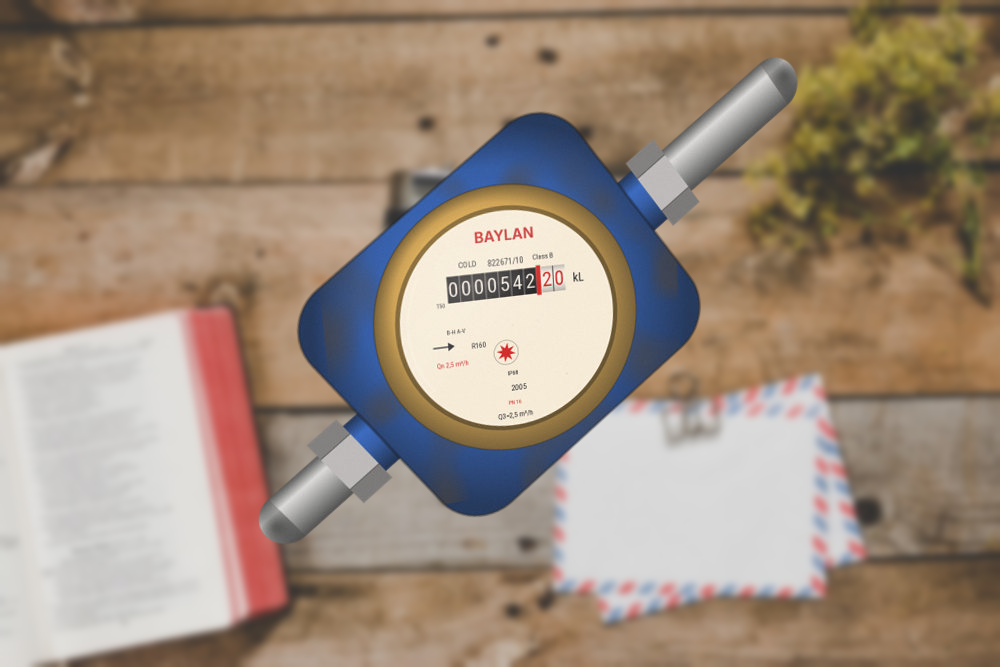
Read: 542.20 kL
